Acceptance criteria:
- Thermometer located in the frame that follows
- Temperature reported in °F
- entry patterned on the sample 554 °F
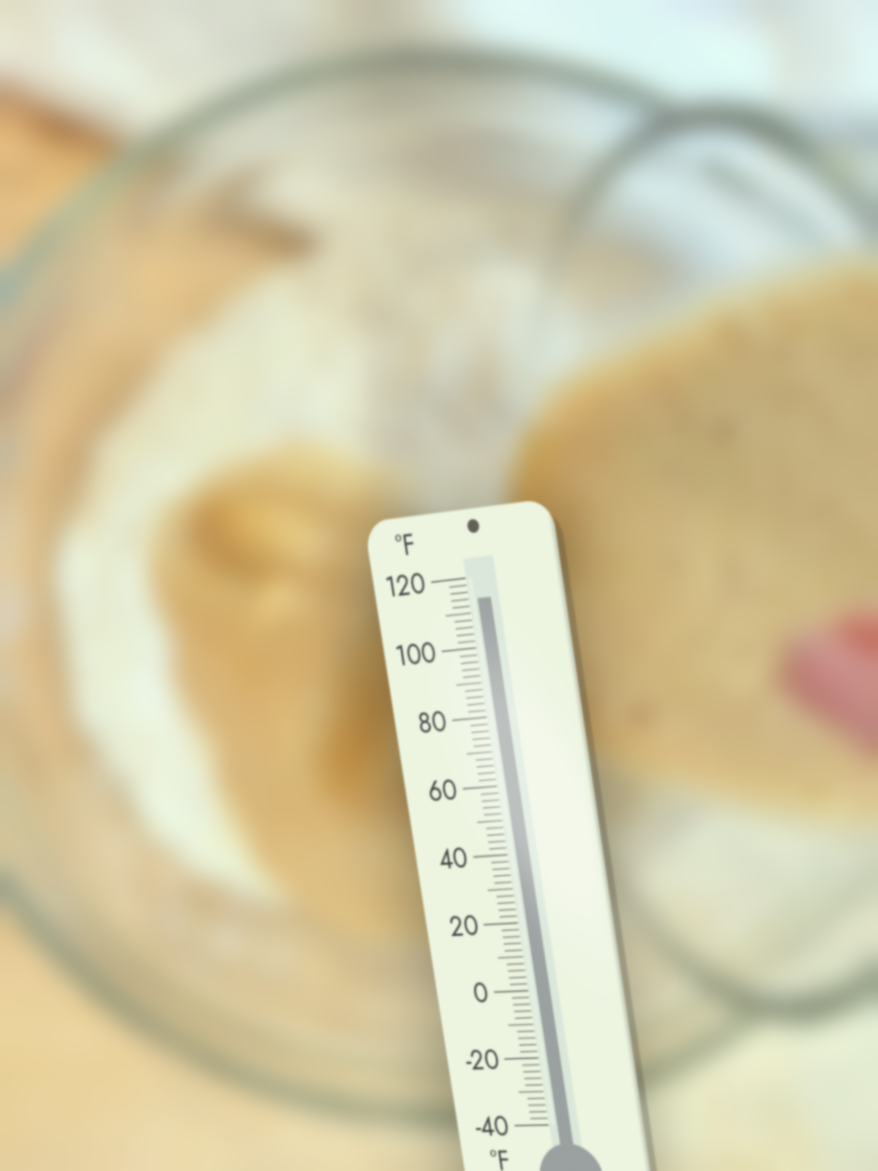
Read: 114 °F
